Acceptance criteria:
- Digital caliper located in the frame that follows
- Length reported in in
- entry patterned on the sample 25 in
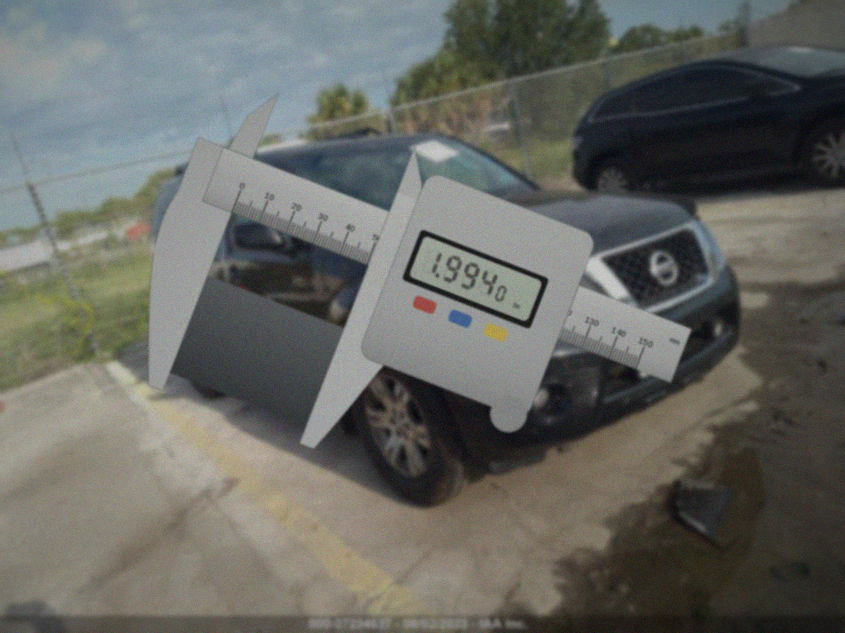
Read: 1.9940 in
